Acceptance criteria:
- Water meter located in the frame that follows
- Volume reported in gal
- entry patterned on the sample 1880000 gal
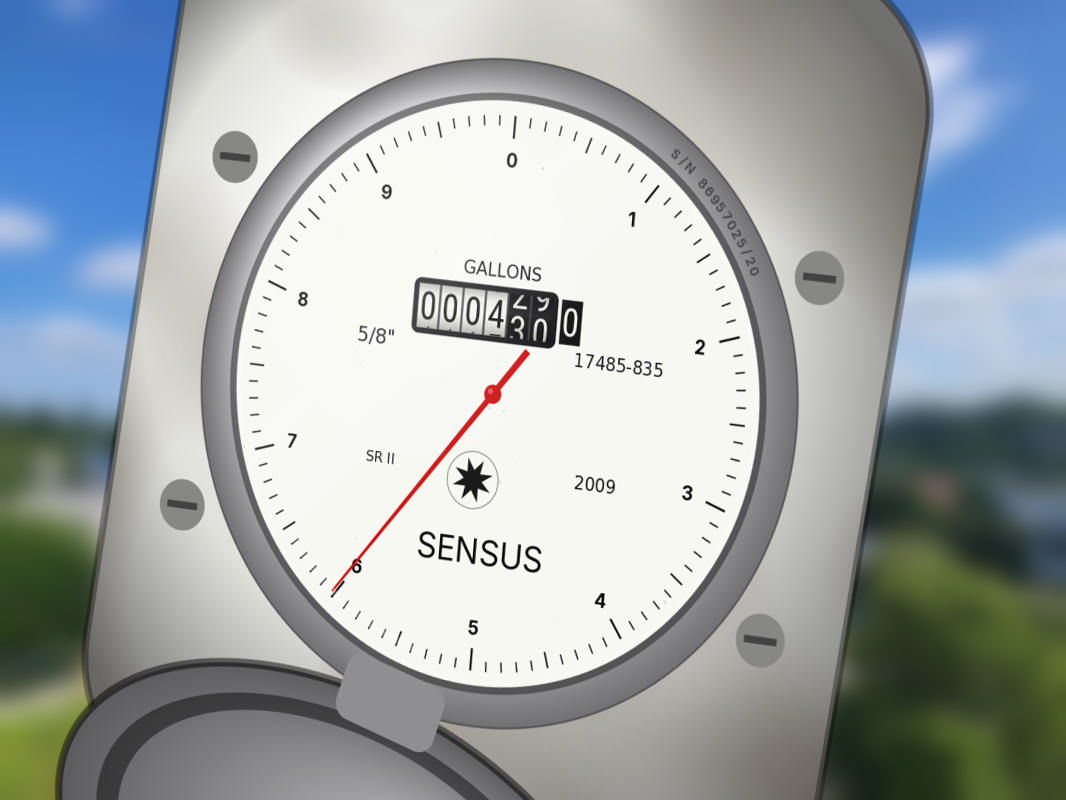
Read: 4296.0 gal
